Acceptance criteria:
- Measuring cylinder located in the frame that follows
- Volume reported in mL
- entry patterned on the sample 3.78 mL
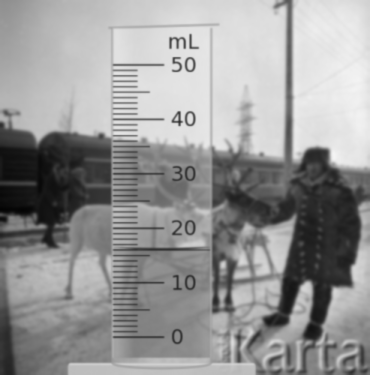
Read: 16 mL
